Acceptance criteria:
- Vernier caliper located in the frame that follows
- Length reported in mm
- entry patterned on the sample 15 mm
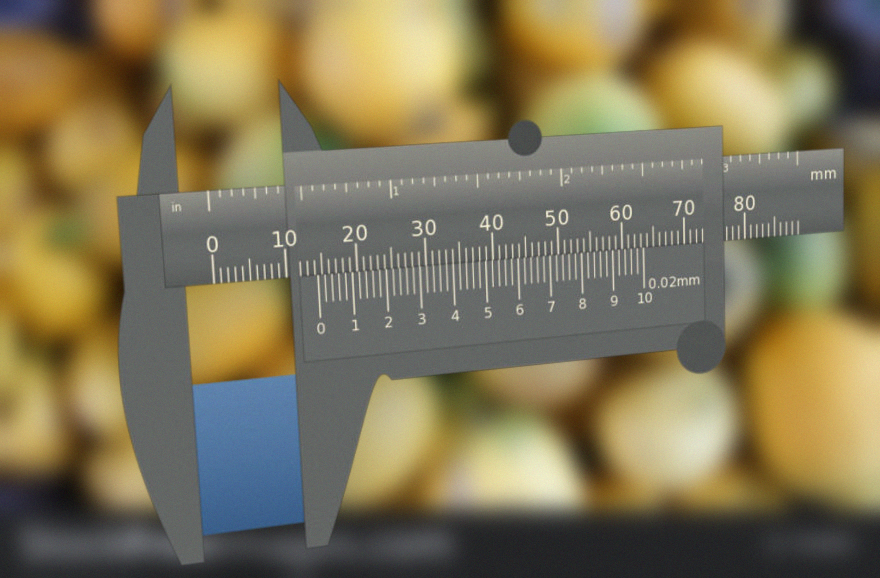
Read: 14.4 mm
